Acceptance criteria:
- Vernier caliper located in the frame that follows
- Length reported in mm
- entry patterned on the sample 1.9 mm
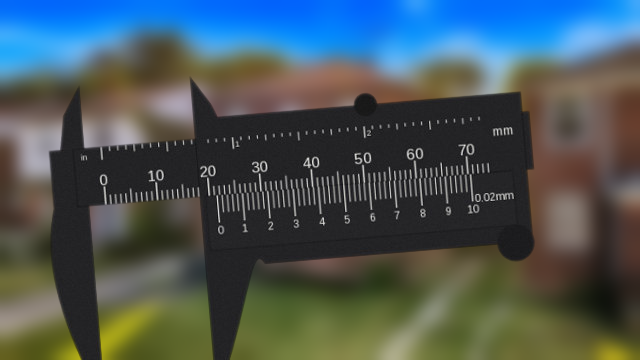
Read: 21.5 mm
